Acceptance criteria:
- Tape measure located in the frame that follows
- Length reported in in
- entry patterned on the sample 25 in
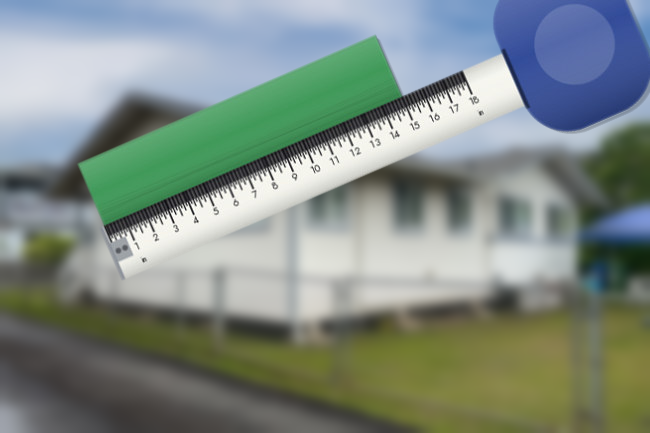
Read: 15 in
